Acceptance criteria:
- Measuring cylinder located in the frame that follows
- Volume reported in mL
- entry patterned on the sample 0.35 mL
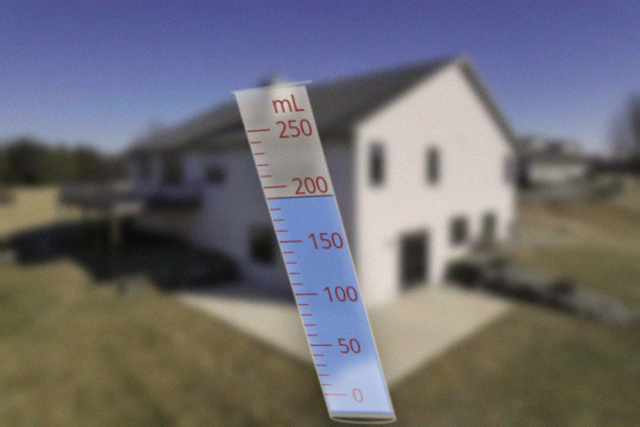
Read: 190 mL
